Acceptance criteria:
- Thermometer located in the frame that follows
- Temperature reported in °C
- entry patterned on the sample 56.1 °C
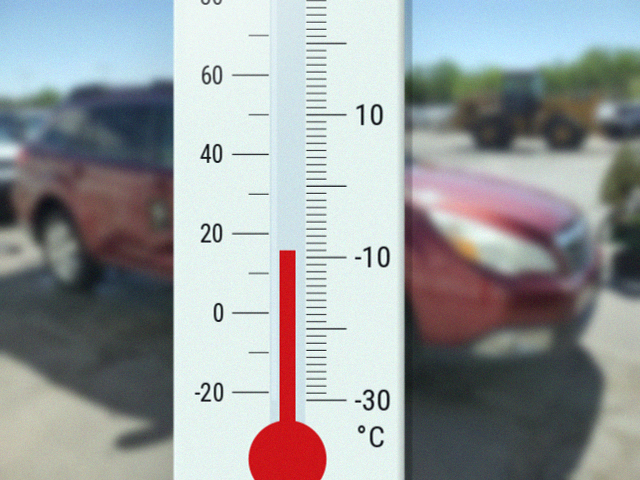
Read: -9 °C
